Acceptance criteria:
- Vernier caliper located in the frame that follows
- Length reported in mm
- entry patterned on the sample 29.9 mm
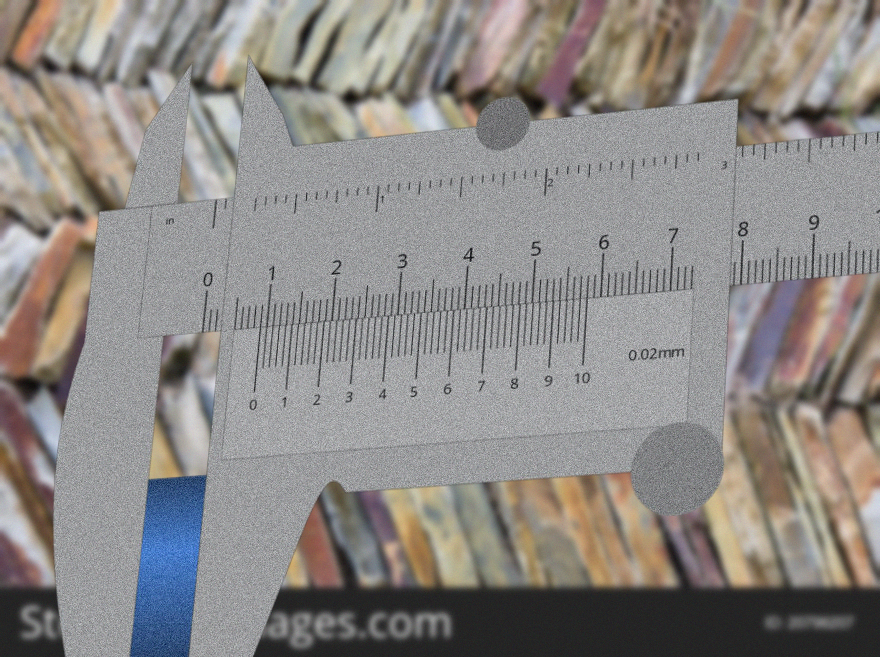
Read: 9.0 mm
